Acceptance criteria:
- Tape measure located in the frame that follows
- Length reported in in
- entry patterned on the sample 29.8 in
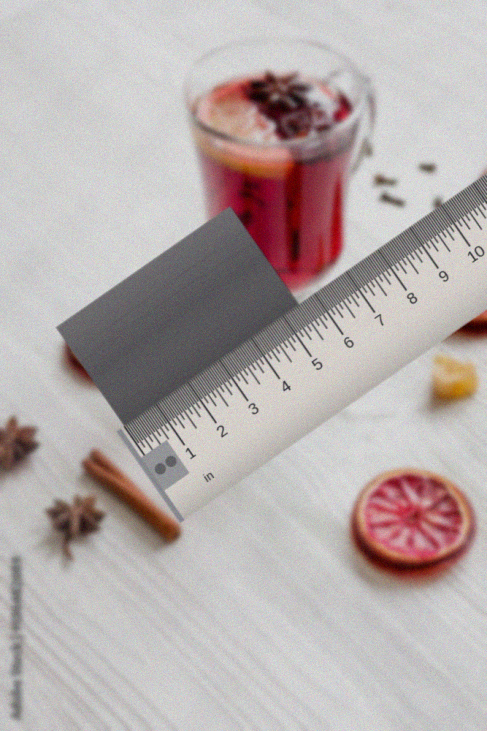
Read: 5.5 in
